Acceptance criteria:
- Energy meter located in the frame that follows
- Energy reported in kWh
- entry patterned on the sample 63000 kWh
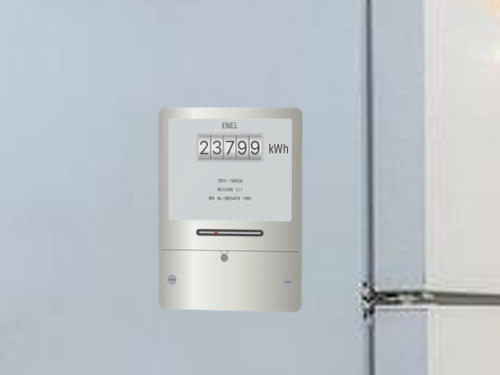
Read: 23799 kWh
